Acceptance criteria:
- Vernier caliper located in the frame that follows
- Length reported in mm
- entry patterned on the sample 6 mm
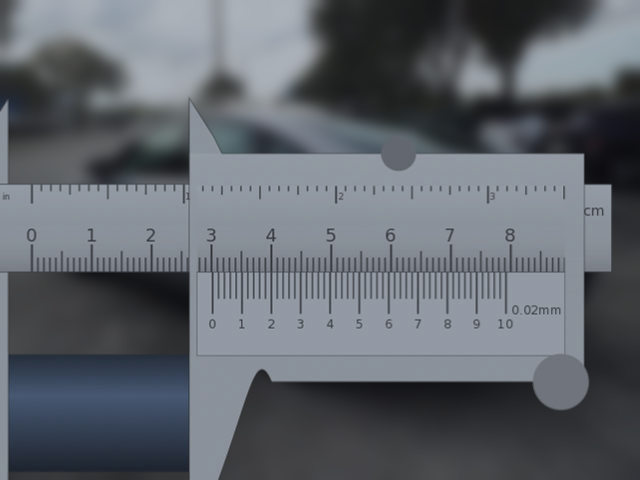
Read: 30.2 mm
